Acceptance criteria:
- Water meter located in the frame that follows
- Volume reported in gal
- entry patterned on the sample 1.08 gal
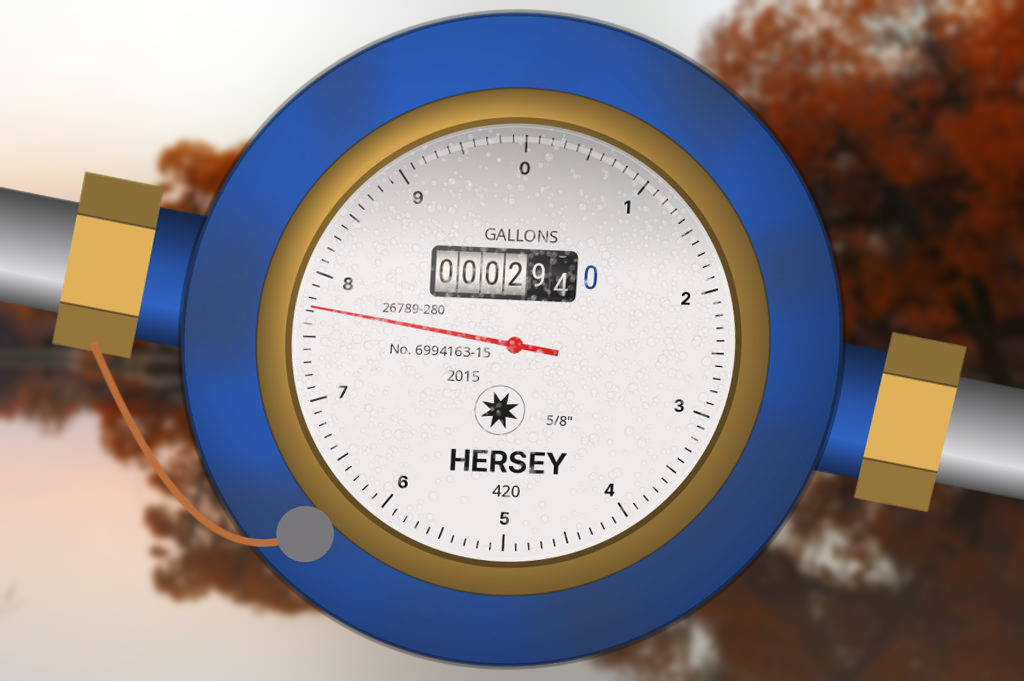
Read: 2937.7 gal
